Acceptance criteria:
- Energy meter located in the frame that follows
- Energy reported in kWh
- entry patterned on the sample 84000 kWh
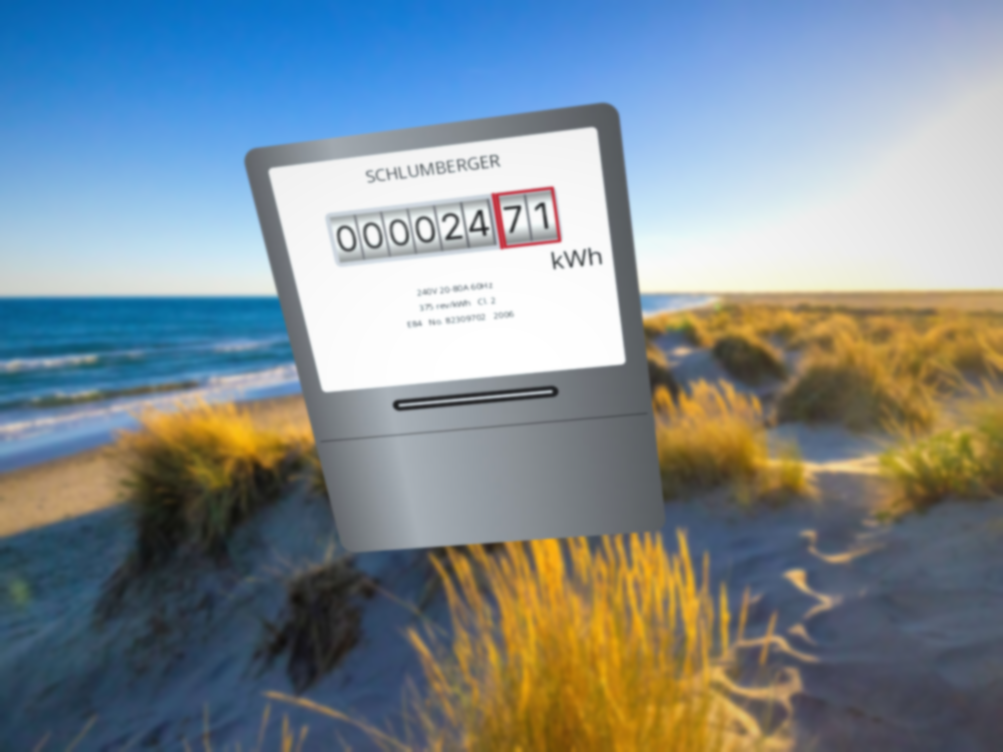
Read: 24.71 kWh
